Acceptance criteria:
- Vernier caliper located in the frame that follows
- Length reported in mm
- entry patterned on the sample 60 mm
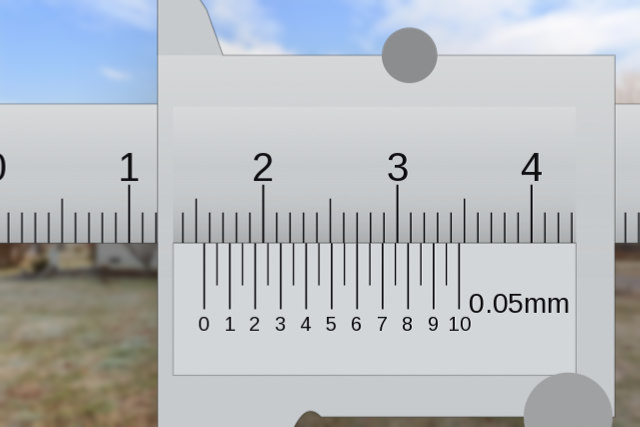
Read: 15.6 mm
